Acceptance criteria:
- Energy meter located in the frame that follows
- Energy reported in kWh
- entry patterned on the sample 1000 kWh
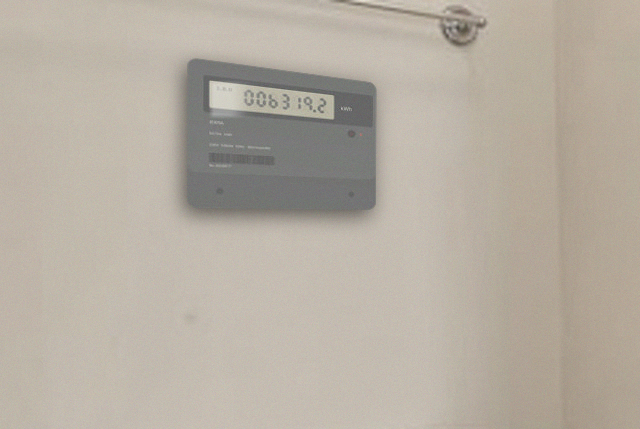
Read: 6319.2 kWh
